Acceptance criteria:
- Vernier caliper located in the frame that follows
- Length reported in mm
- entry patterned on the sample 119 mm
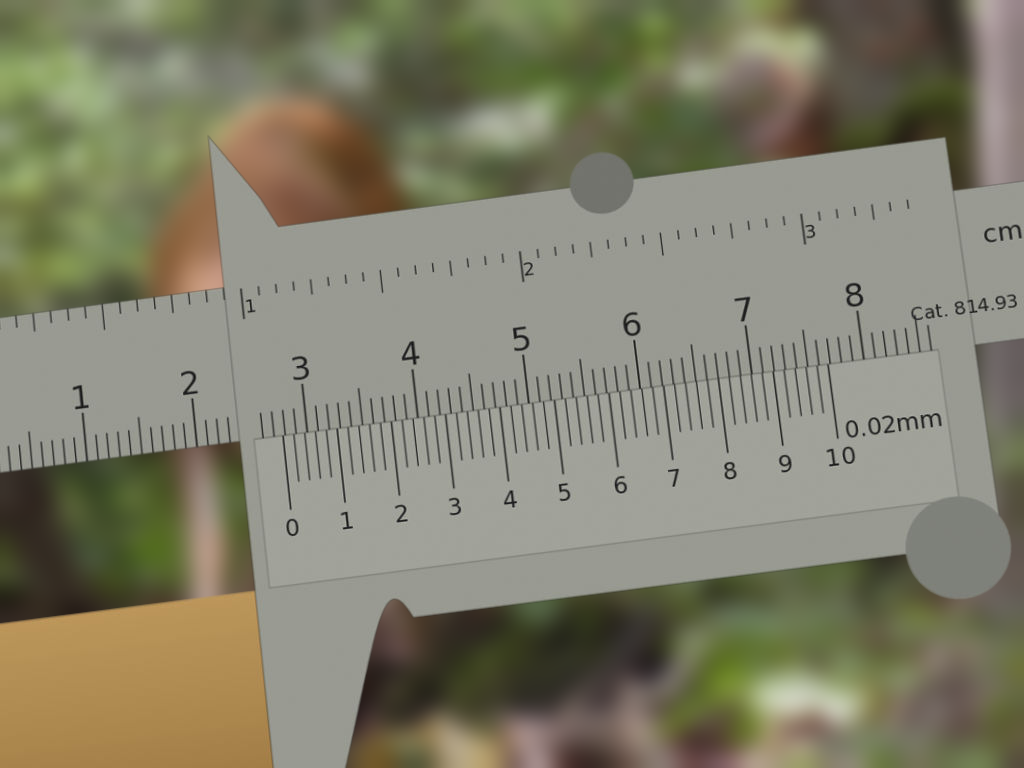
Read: 27.8 mm
